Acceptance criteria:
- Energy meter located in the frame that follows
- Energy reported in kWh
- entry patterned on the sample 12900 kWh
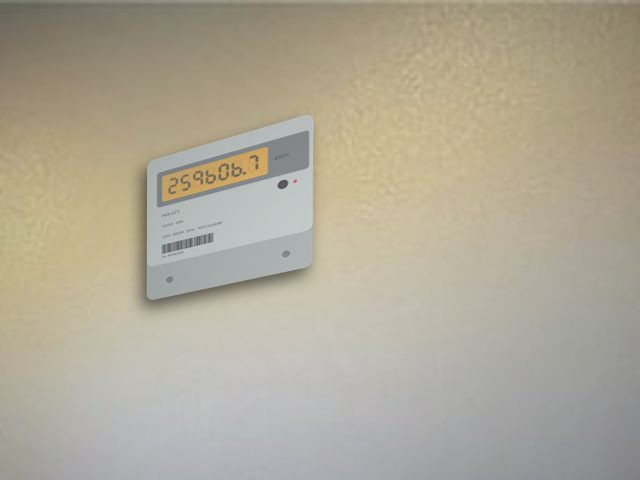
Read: 259606.7 kWh
